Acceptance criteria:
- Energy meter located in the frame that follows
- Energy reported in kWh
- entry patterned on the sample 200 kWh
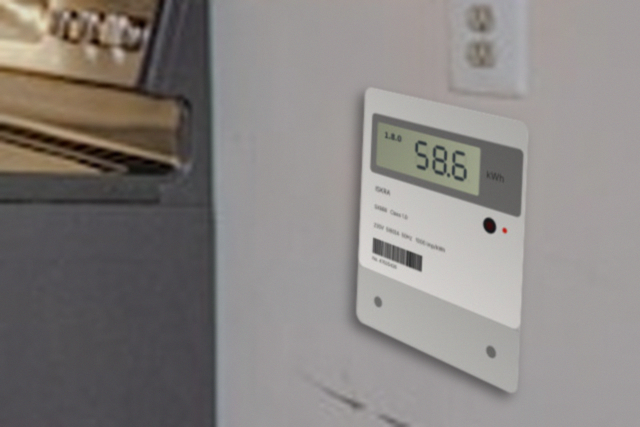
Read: 58.6 kWh
